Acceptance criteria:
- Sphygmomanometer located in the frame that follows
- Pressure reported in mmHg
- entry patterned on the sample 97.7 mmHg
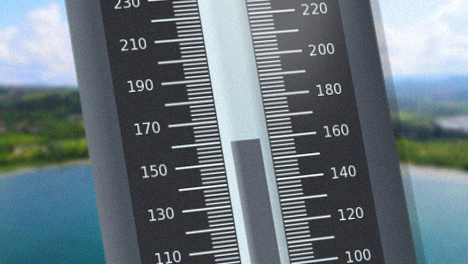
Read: 160 mmHg
